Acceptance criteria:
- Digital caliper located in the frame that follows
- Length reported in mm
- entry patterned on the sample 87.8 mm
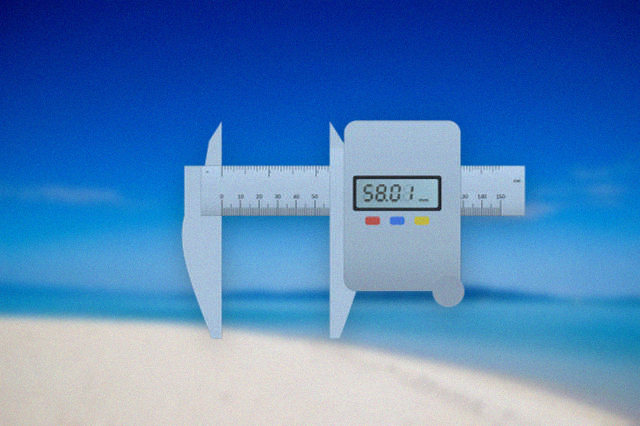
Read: 58.01 mm
